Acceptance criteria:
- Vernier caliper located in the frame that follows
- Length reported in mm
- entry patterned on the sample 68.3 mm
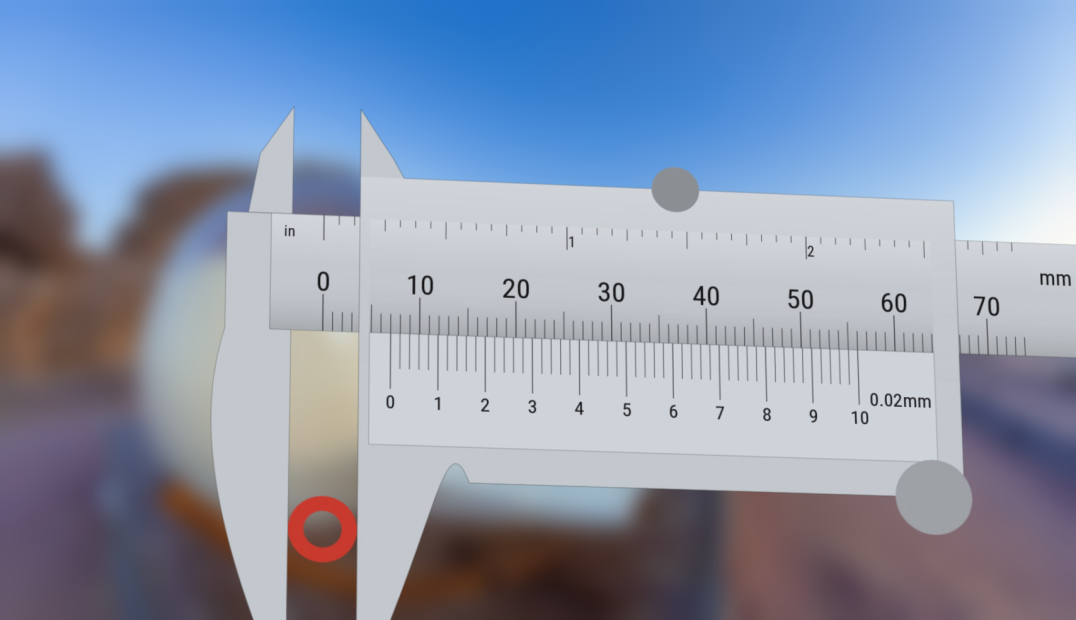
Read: 7.0 mm
